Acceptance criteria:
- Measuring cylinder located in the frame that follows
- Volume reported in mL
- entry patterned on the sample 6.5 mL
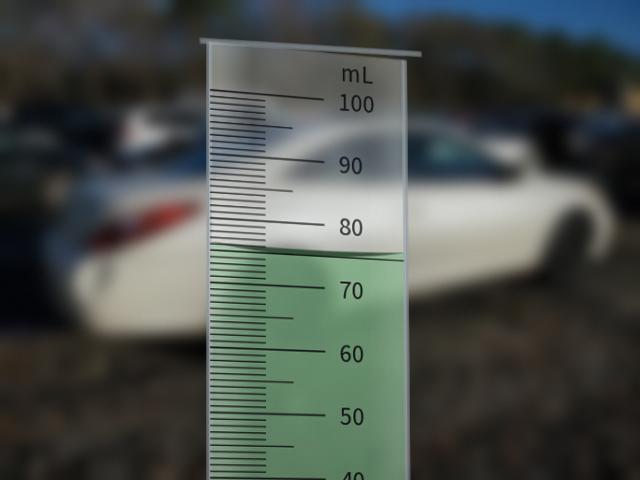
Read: 75 mL
